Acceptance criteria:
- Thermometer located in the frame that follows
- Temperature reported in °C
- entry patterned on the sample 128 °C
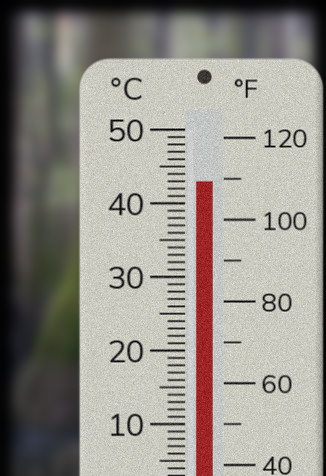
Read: 43 °C
